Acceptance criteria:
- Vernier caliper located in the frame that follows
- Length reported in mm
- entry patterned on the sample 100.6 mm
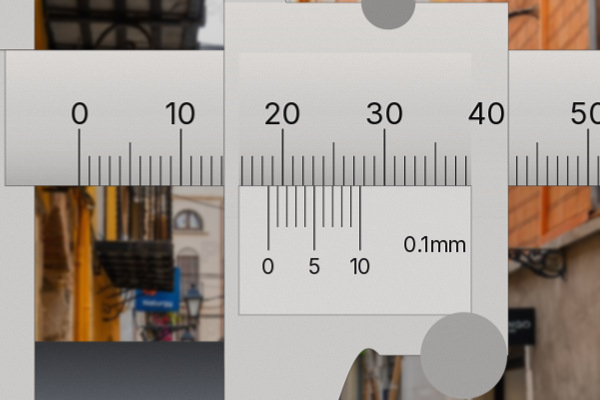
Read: 18.6 mm
